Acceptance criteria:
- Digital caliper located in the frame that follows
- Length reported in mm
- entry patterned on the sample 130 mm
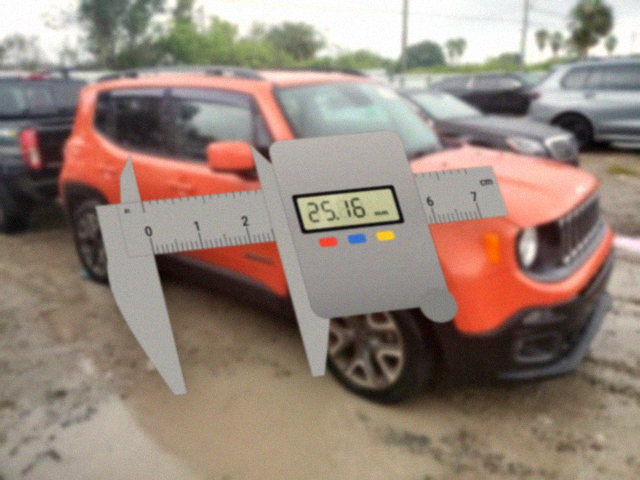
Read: 25.16 mm
